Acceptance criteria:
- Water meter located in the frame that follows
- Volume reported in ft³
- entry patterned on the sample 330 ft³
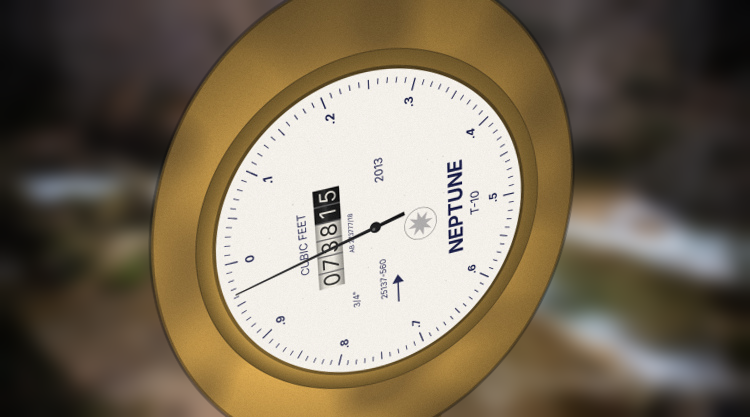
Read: 73814.96 ft³
